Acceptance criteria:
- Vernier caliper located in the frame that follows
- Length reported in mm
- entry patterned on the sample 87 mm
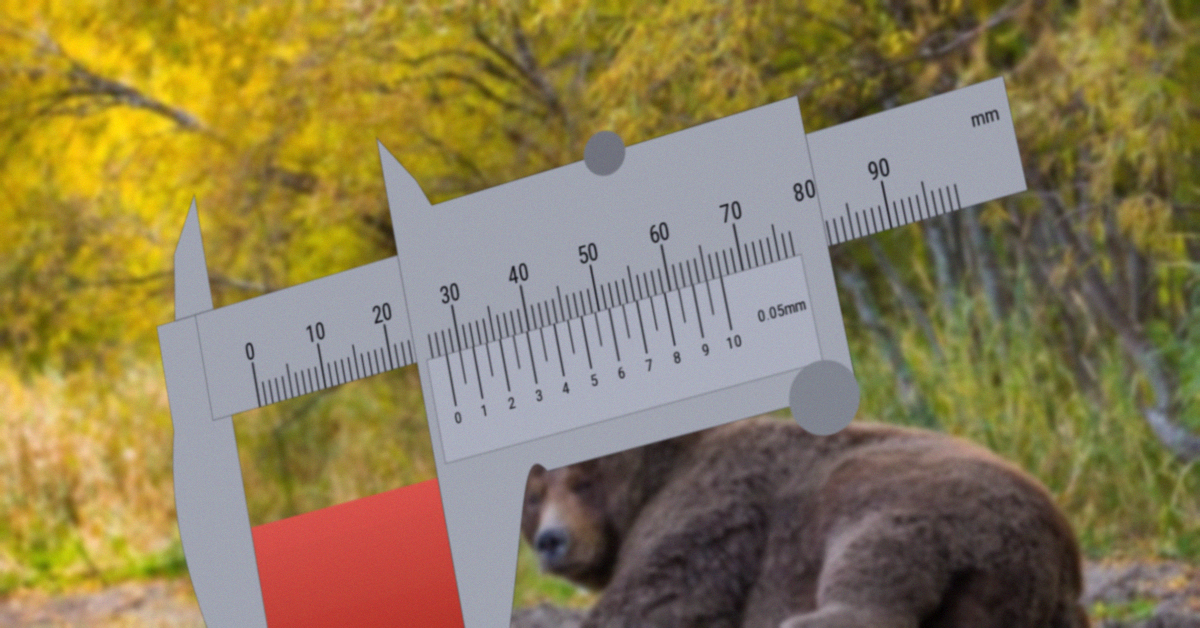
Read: 28.0 mm
